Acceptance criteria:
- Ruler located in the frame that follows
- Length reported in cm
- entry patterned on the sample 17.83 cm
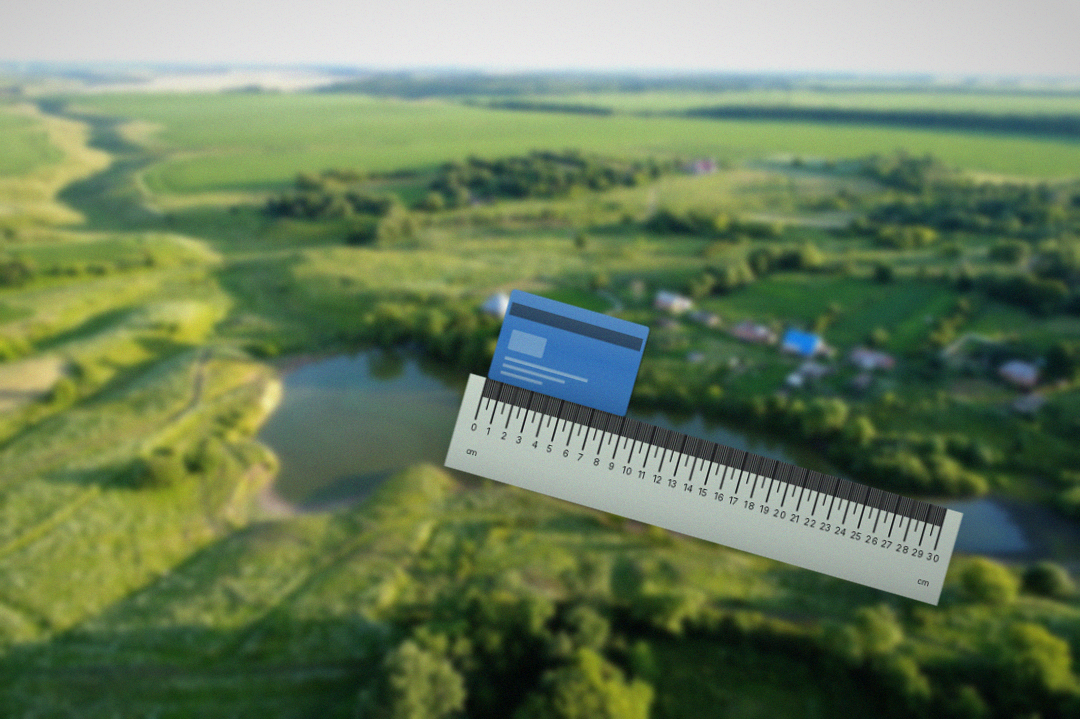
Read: 9 cm
